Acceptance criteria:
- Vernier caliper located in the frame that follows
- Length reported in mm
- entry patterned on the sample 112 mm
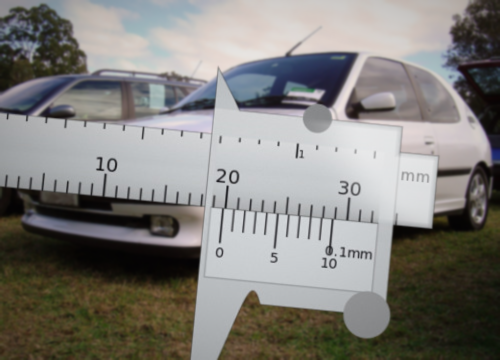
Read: 19.8 mm
